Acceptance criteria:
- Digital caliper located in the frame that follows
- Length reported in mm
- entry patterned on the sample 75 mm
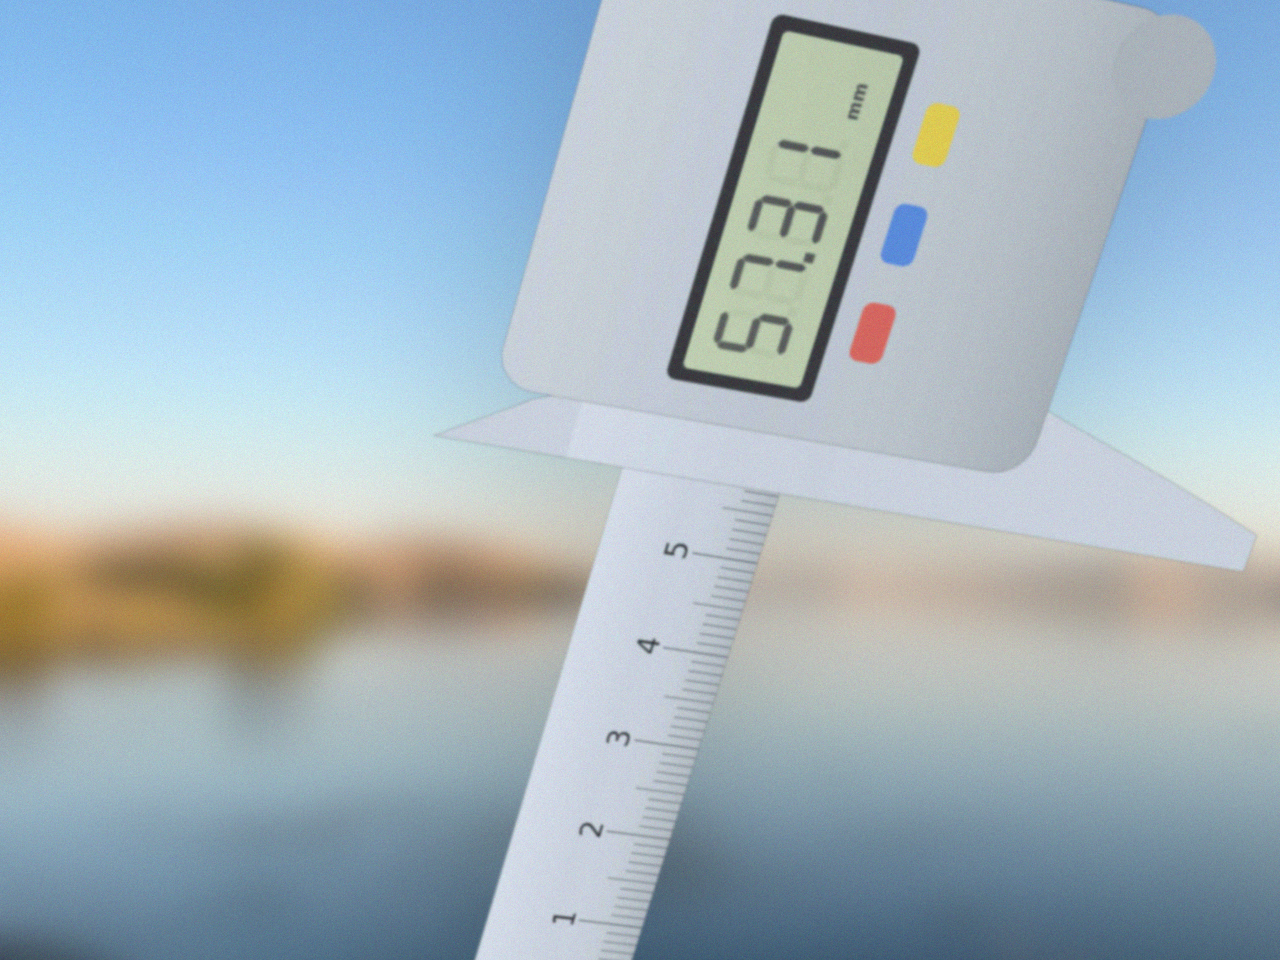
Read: 57.31 mm
